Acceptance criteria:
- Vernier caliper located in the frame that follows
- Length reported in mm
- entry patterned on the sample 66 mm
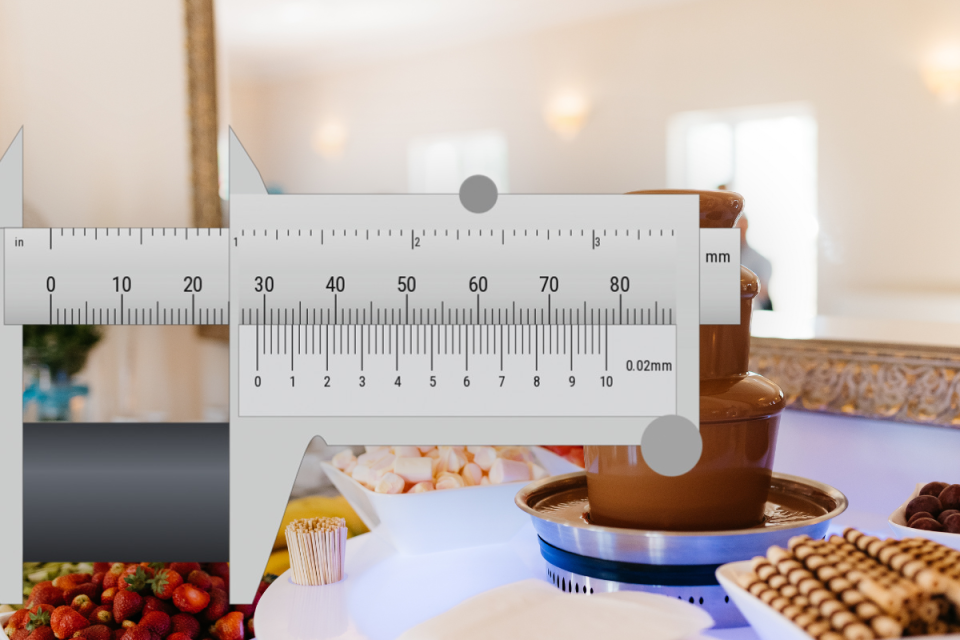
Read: 29.0 mm
